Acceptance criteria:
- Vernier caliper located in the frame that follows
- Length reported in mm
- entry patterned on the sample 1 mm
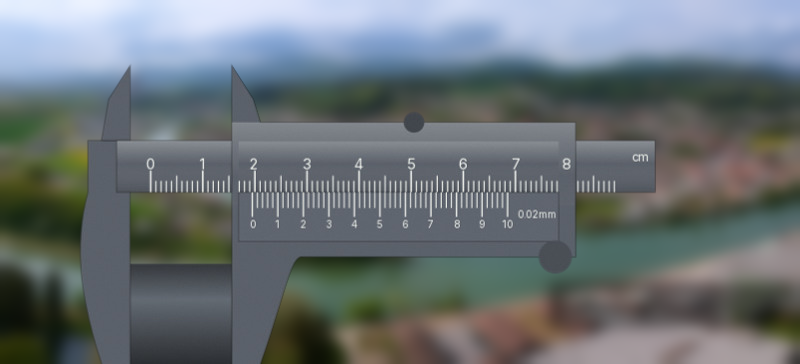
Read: 19.5 mm
